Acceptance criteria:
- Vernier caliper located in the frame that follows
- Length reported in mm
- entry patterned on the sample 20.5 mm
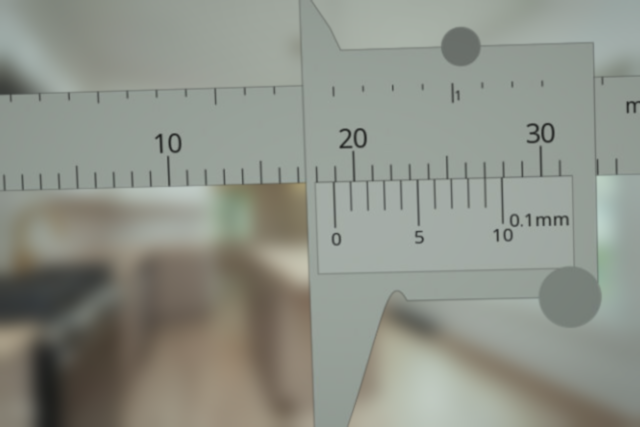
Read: 18.9 mm
